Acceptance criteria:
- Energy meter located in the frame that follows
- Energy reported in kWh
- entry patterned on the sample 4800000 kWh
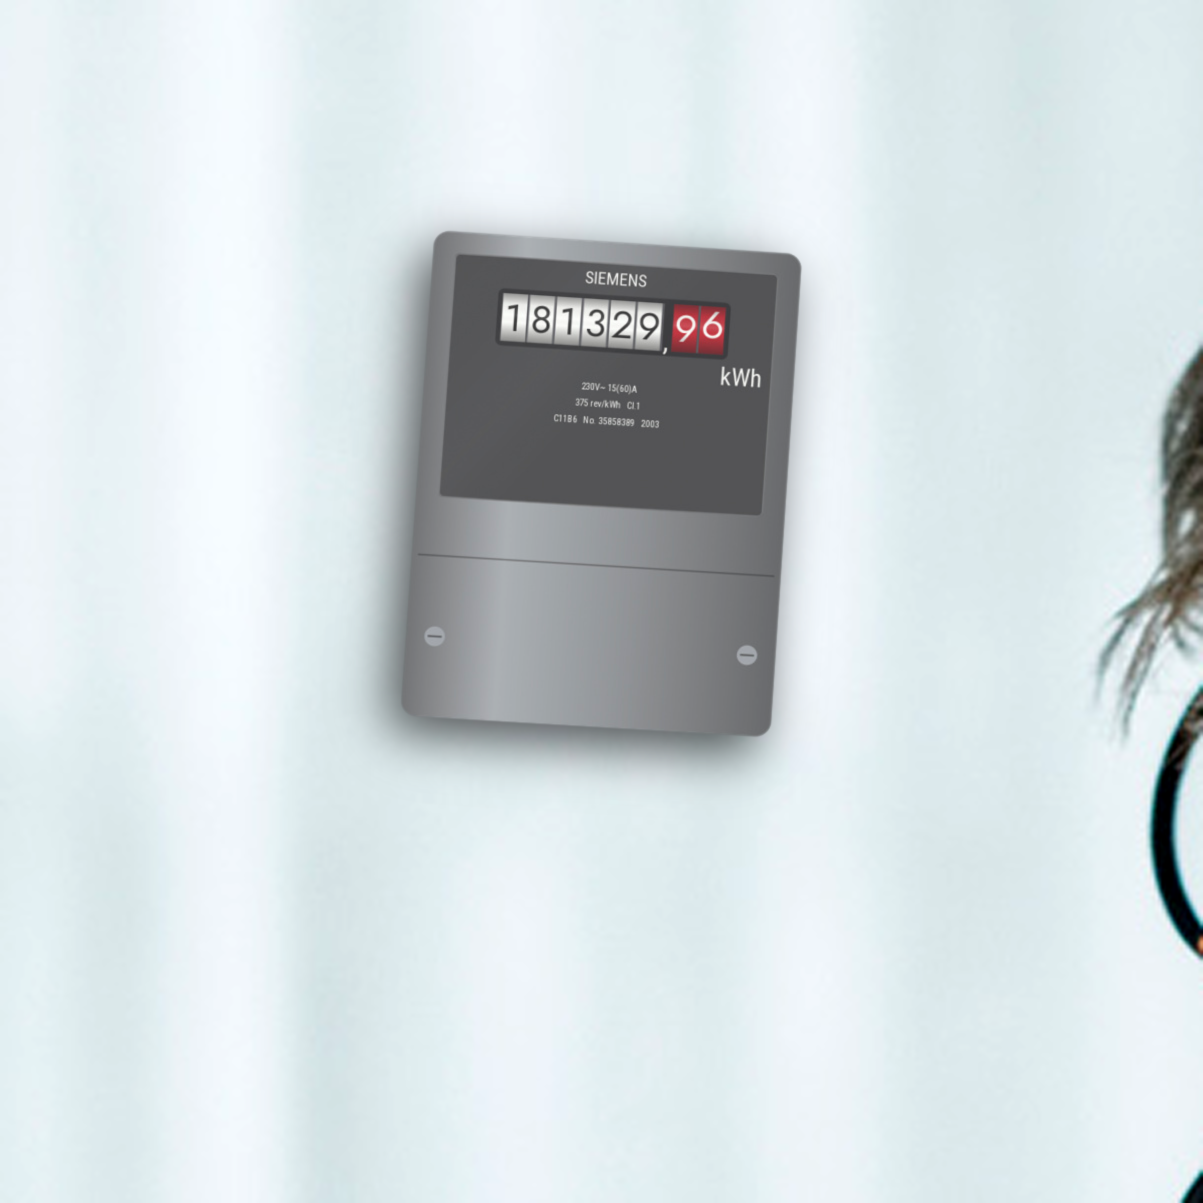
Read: 181329.96 kWh
